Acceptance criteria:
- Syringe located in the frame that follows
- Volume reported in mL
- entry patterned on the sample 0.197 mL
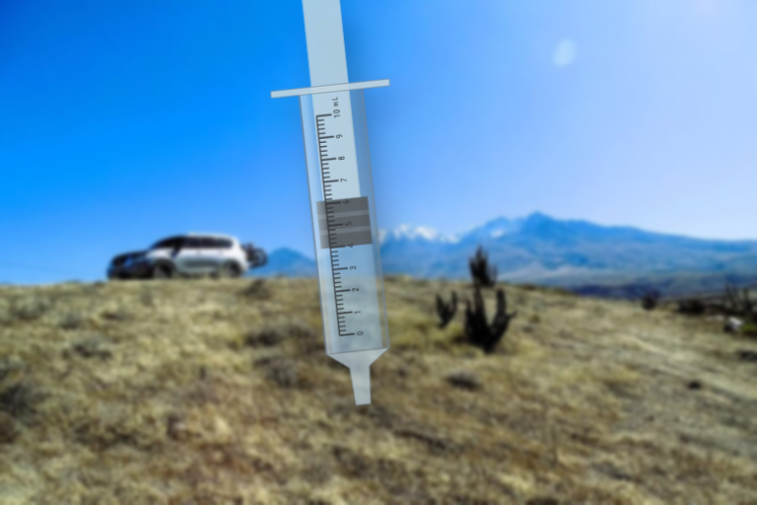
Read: 4 mL
